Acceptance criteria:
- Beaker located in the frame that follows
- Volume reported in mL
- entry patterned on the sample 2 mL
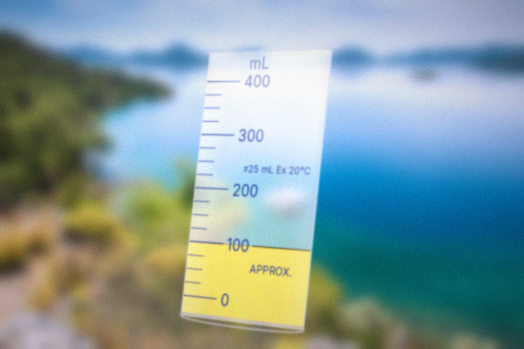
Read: 100 mL
